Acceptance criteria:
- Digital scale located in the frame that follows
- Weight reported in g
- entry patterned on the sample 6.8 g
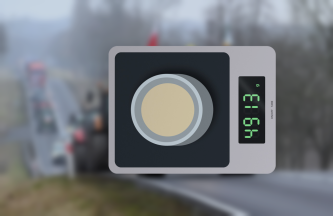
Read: 4913 g
